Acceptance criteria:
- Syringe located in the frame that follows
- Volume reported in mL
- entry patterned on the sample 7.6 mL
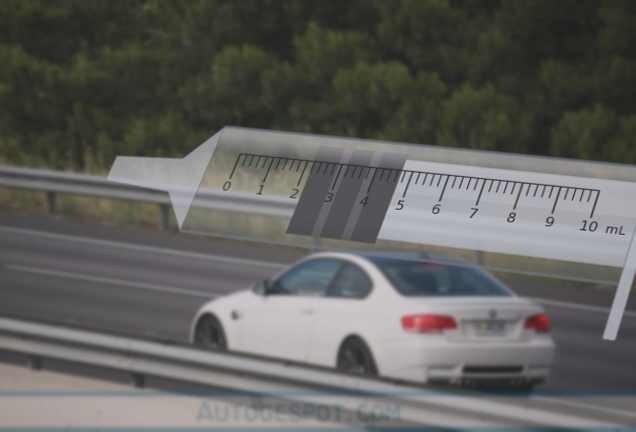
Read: 2.2 mL
